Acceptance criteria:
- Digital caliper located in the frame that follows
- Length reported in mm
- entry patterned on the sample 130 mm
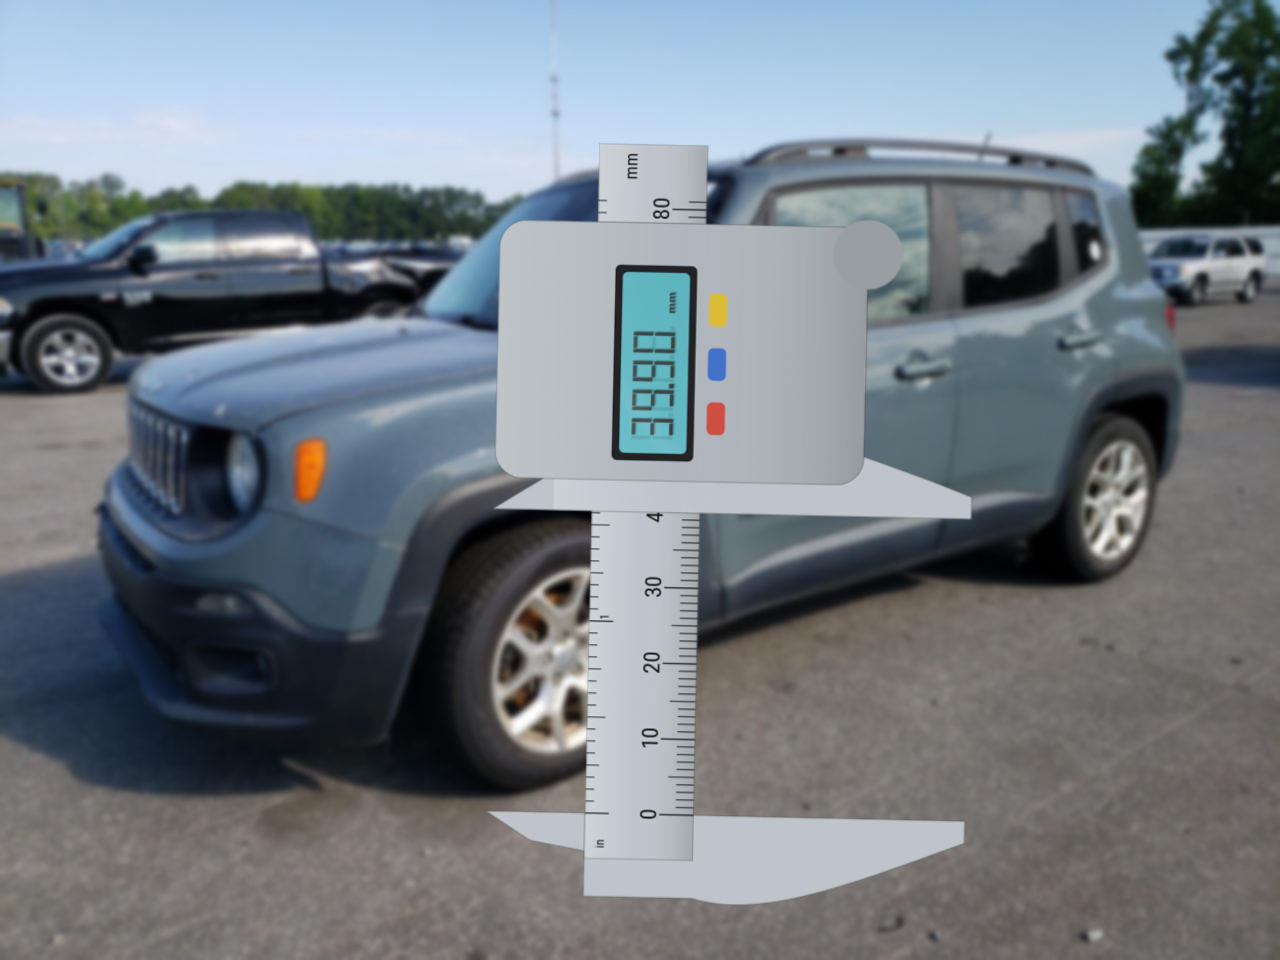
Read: 39.90 mm
